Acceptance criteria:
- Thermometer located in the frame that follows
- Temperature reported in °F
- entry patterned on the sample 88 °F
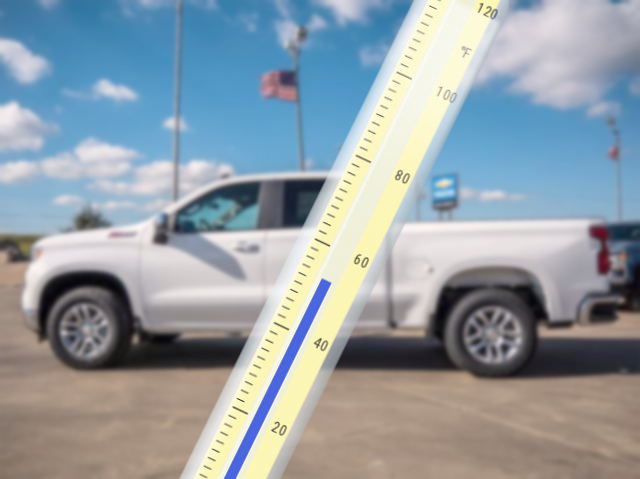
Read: 53 °F
